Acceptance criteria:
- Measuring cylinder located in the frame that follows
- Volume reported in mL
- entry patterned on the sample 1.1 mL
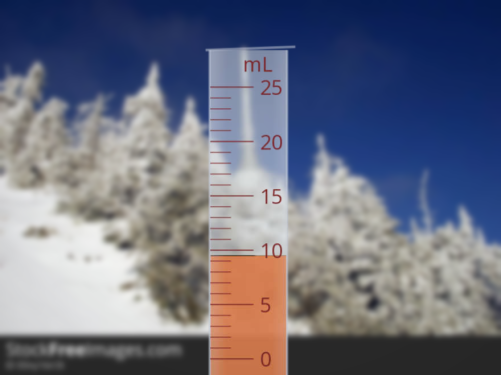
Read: 9.5 mL
